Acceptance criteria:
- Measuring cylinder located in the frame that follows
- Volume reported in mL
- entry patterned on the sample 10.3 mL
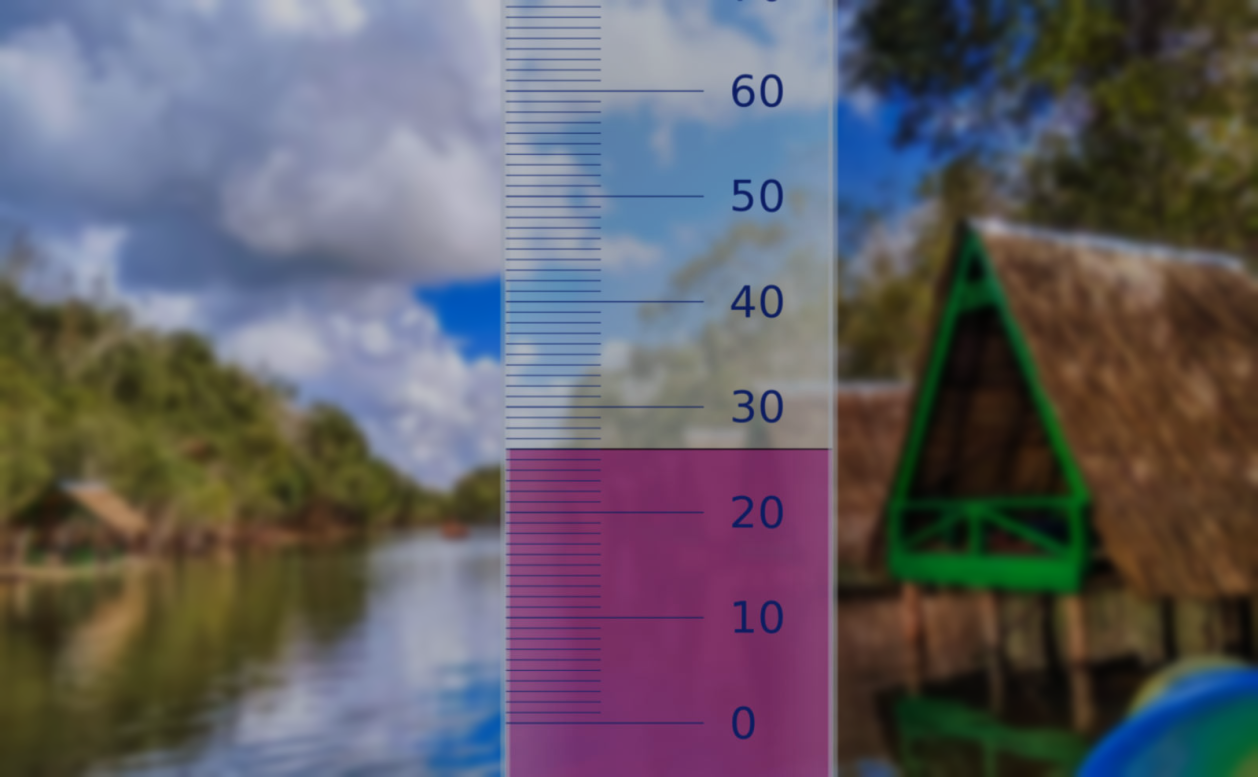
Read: 26 mL
